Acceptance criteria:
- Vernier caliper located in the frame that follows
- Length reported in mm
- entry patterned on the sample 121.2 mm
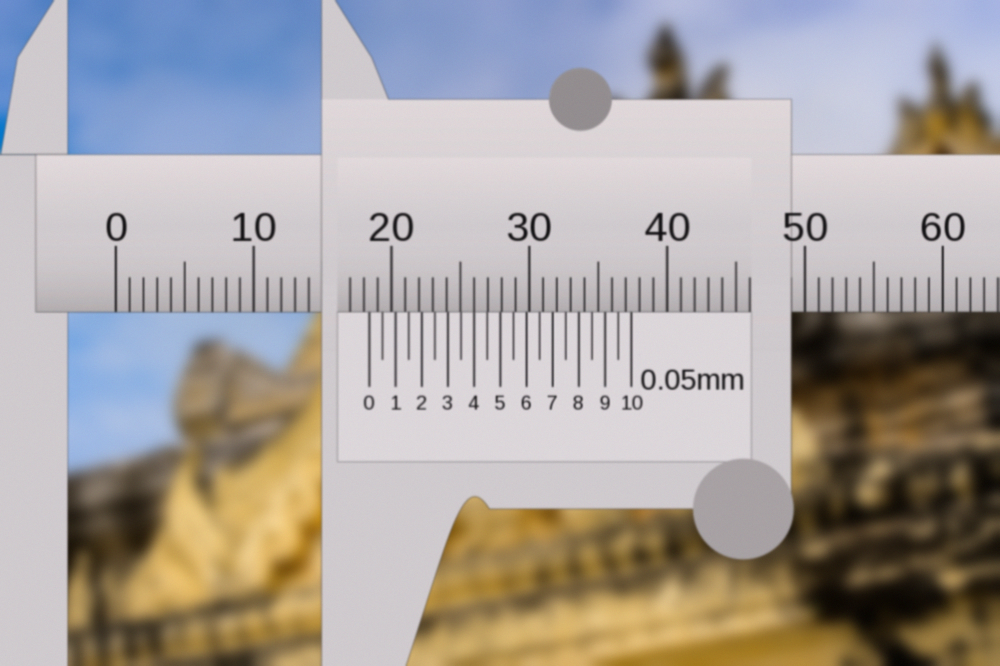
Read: 18.4 mm
